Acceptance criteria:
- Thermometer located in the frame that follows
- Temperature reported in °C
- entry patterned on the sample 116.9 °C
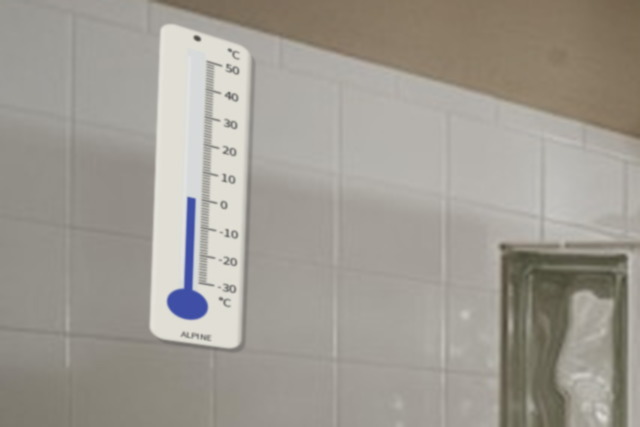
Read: 0 °C
